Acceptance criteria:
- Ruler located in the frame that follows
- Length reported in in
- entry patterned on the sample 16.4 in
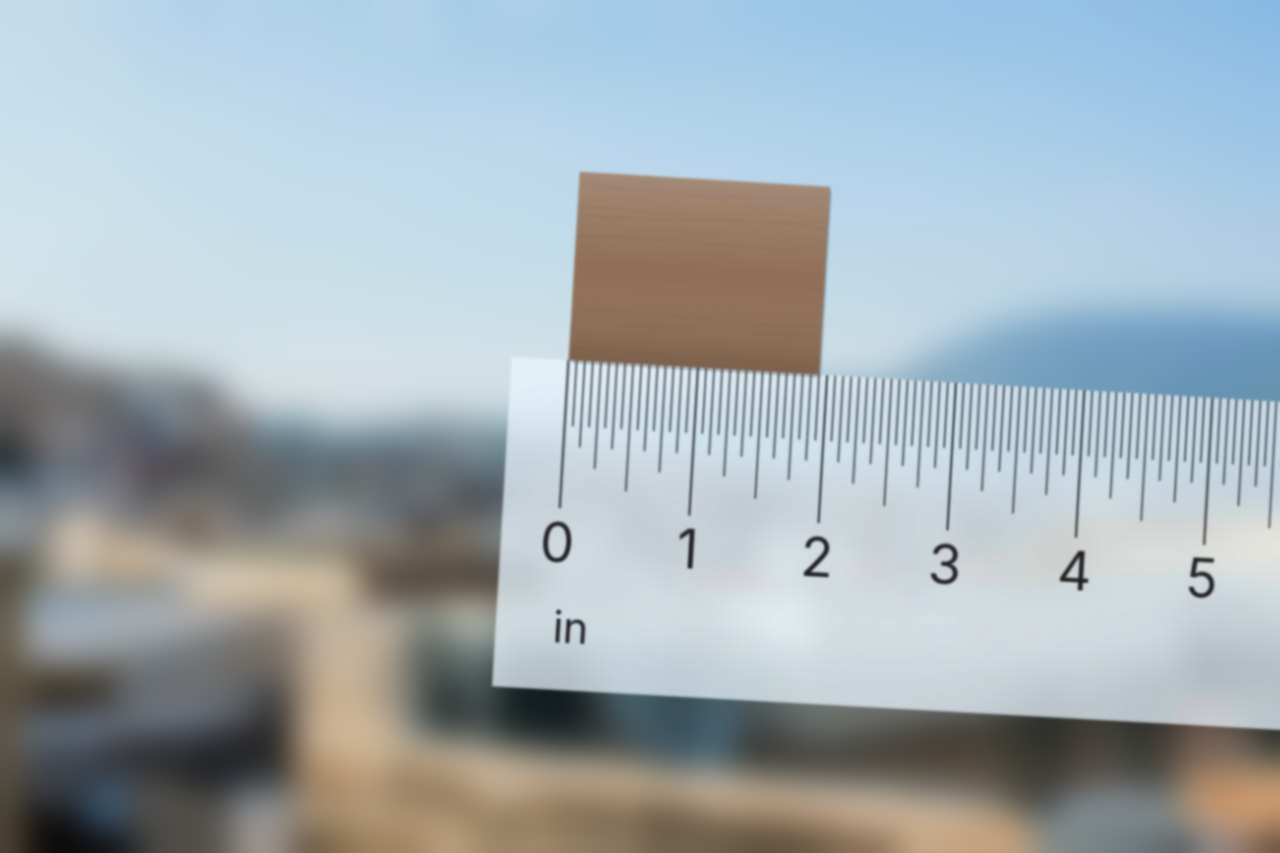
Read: 1.9375 in
